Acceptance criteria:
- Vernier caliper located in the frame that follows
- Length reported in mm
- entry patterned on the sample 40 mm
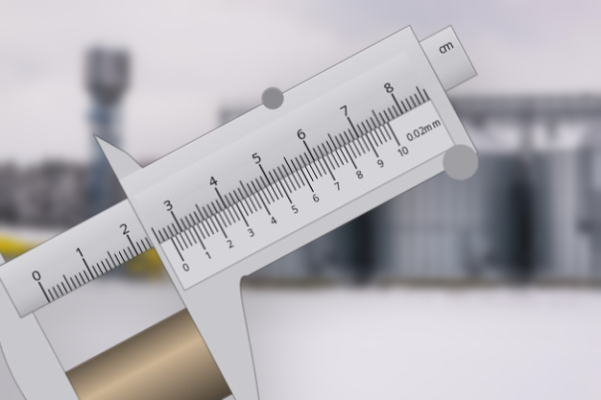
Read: 27.5 mm
